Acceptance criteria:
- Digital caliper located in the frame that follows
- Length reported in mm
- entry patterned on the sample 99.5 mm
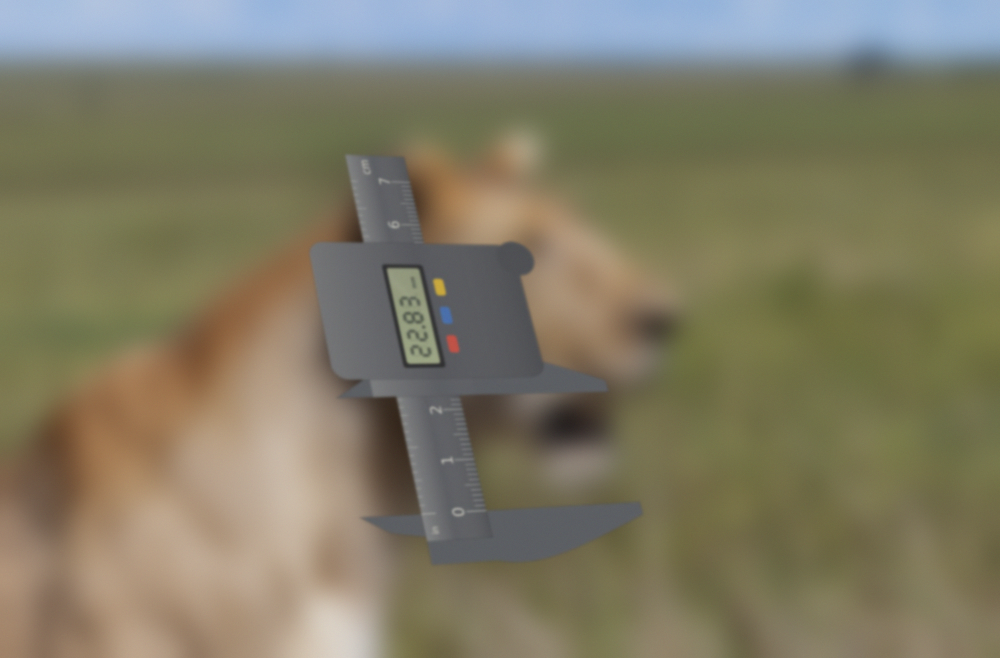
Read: 22.83 mm
